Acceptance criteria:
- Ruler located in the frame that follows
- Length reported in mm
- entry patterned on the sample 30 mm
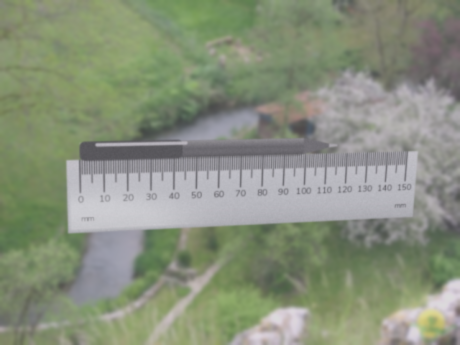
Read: 115 mm
